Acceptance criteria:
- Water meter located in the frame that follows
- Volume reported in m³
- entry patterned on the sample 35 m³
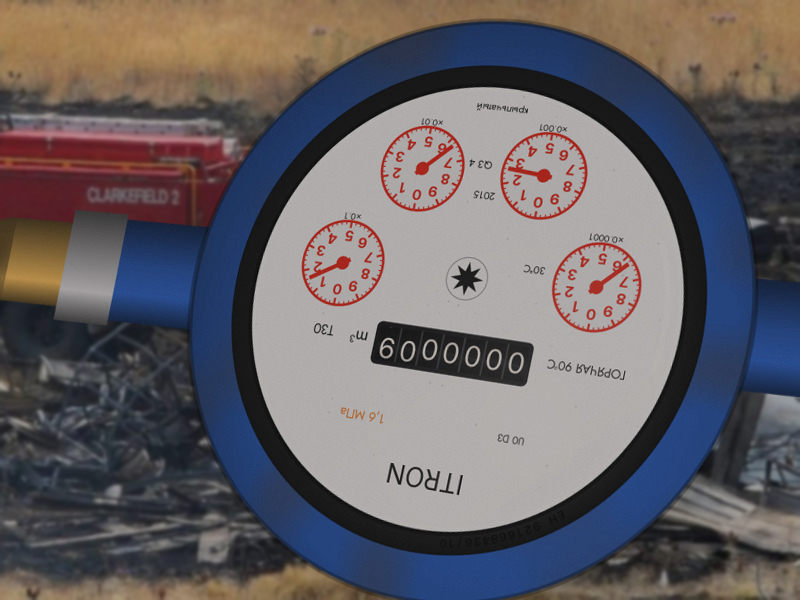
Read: 9.1626 m³
